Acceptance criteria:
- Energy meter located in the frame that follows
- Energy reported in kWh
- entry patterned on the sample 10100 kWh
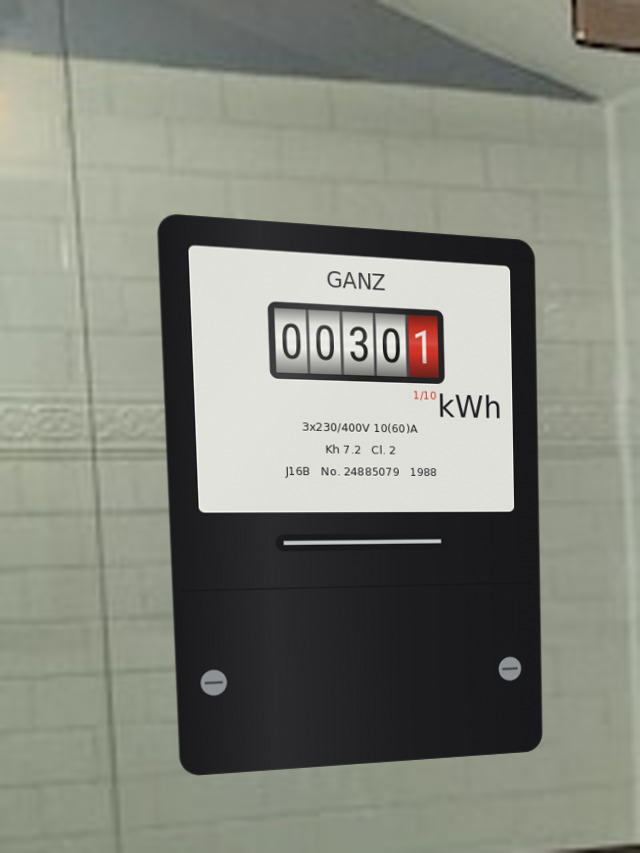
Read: 30.1 kWh
